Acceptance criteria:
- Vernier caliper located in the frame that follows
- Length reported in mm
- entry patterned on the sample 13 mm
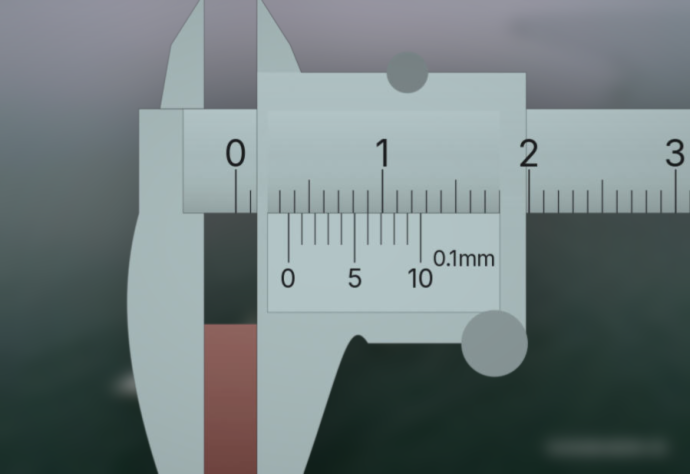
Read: 3.6 mm
